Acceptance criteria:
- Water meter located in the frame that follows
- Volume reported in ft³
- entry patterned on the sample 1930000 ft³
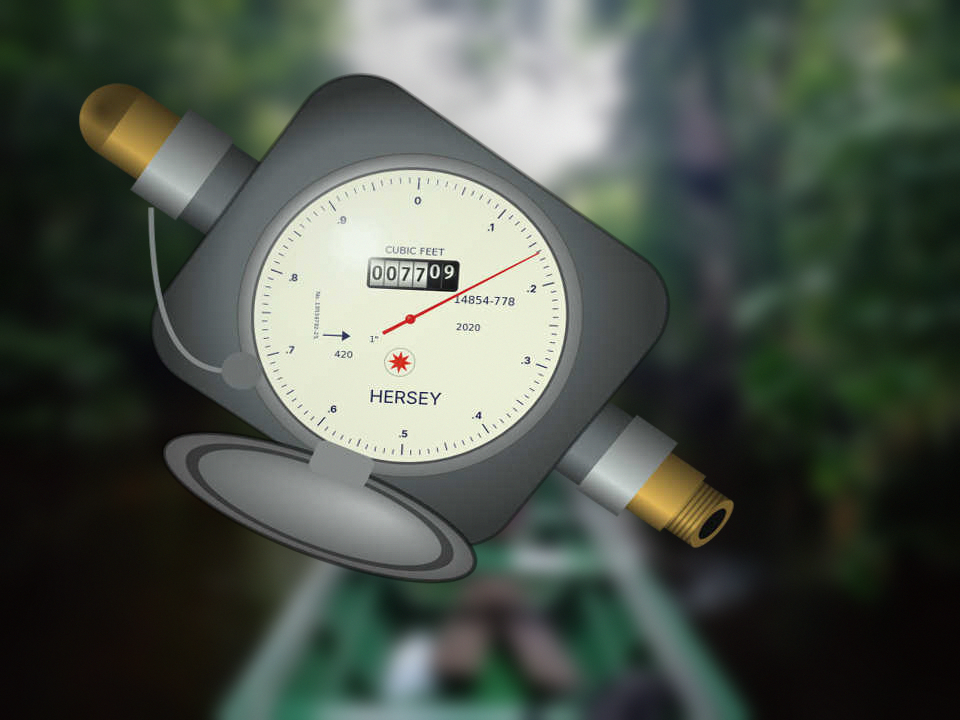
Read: 7709.16 ft³
